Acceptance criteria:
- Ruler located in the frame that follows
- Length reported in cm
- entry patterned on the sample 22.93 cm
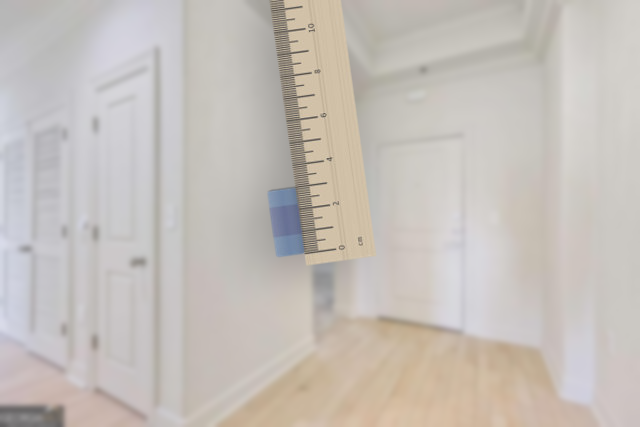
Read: 3 cm
